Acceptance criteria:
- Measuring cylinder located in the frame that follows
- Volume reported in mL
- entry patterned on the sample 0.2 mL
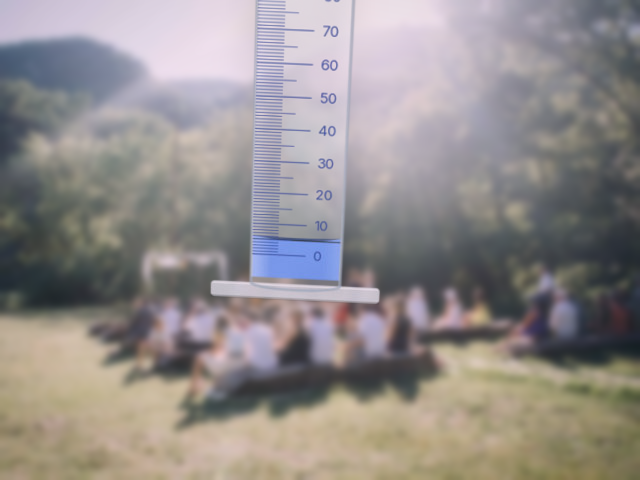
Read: 5 mL
